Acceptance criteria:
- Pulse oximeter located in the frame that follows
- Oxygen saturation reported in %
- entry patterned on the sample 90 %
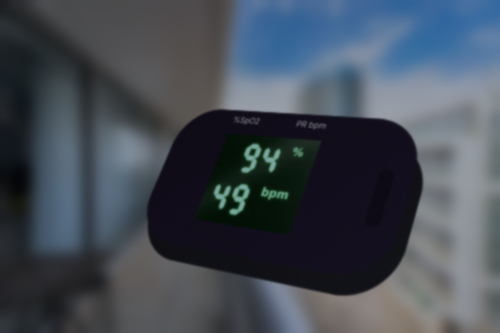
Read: 94 %
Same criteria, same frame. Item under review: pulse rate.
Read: 49 bpm
